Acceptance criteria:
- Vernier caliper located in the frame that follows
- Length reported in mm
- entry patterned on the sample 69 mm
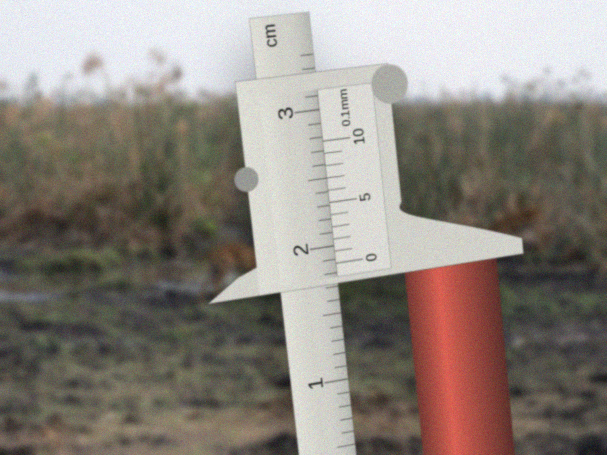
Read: 18.7 mm
